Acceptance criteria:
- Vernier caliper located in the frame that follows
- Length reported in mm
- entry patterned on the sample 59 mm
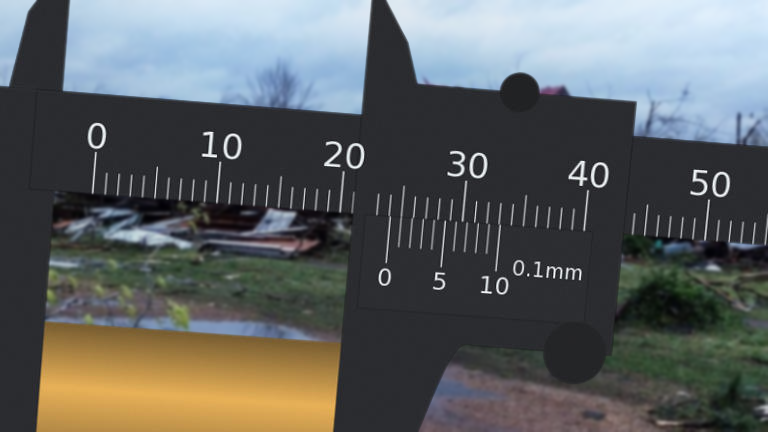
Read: 24.1 mm
